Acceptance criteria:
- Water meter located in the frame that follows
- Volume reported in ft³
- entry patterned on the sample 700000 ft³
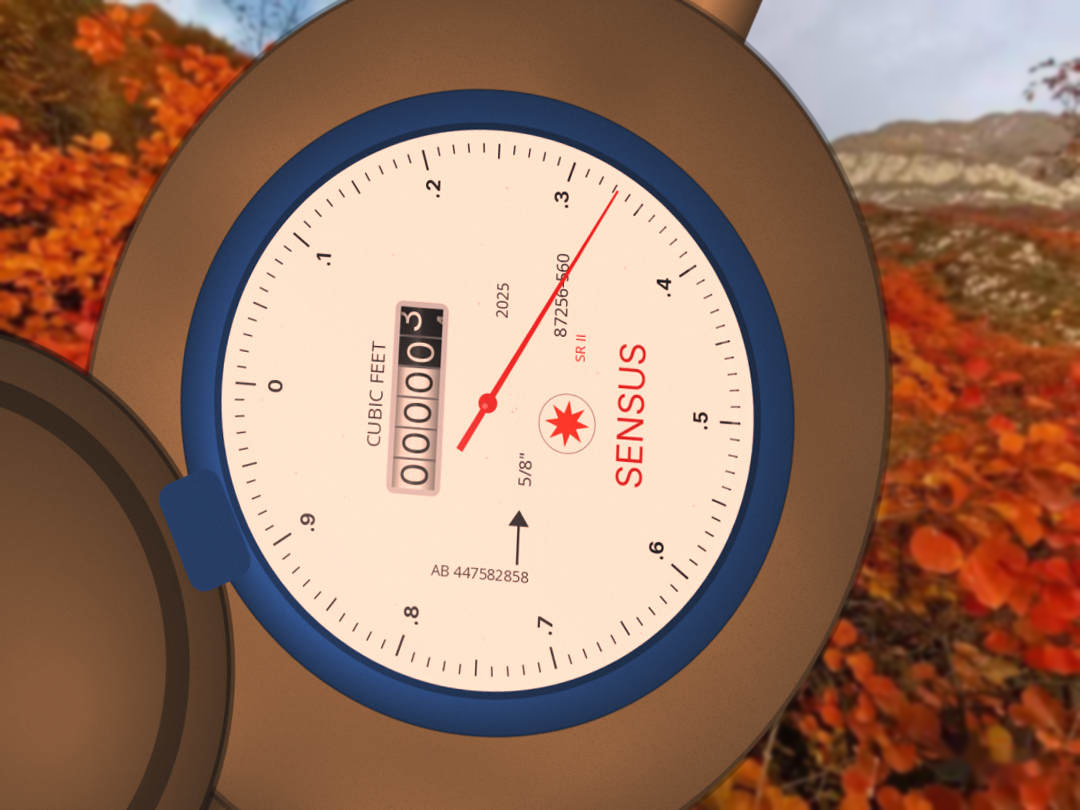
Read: 3.33 ft³
